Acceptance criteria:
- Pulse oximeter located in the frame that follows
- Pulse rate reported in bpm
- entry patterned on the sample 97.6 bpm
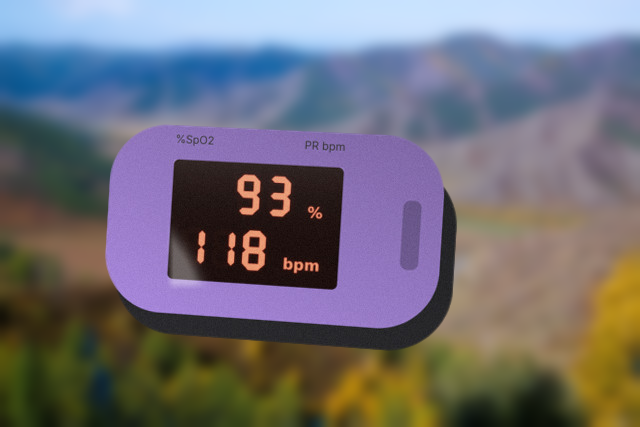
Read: 118 bpm
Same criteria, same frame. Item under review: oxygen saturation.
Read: 93 %
